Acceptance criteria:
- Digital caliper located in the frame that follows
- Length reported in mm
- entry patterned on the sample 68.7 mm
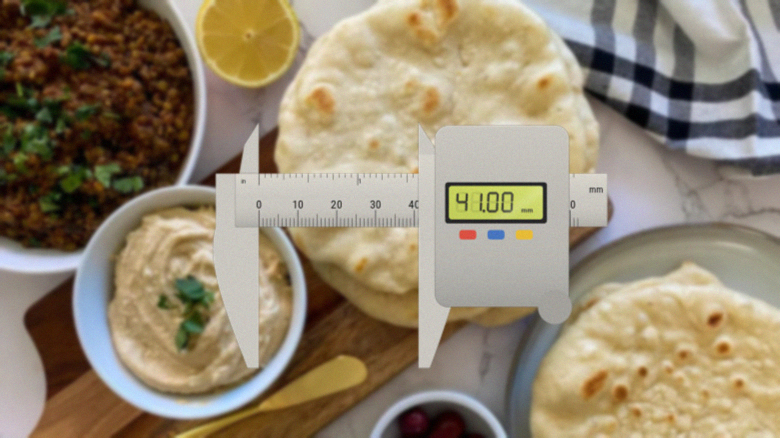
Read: 41.00 mm
